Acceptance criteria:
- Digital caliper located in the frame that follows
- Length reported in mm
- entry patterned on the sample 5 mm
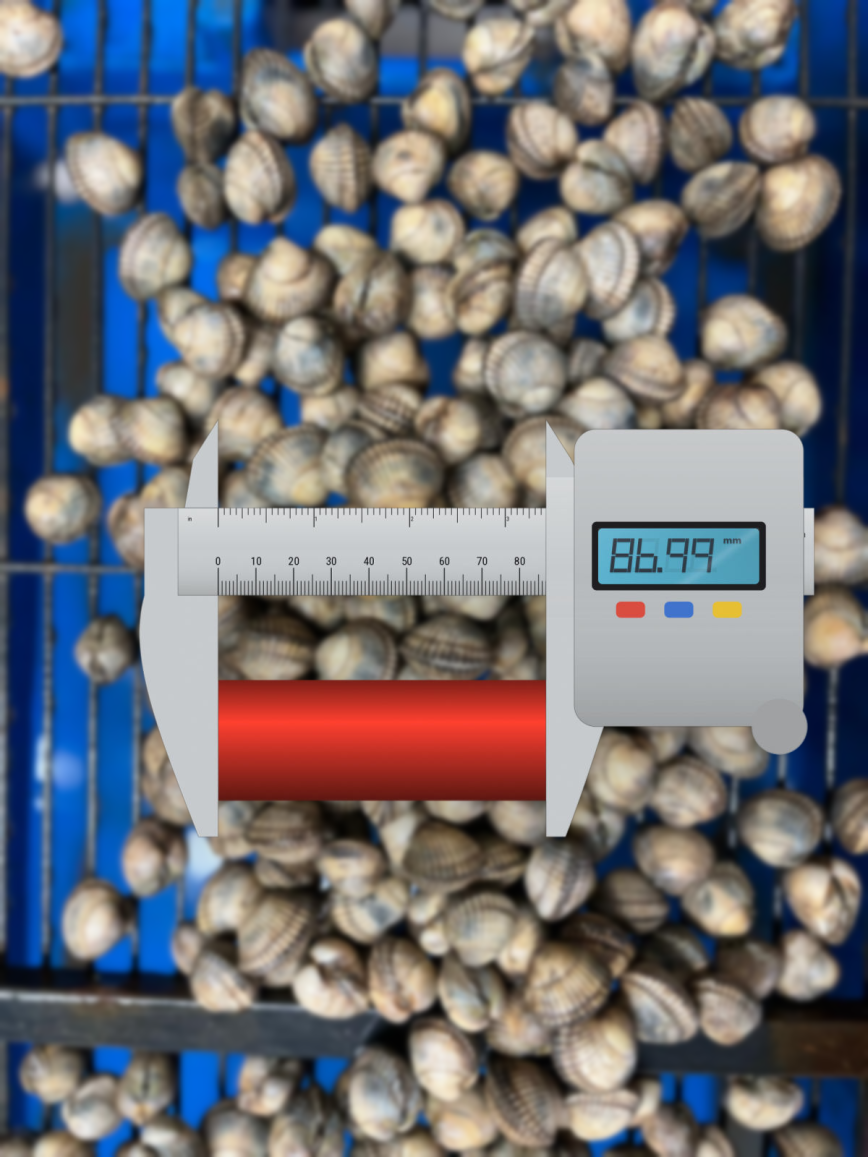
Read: 86.99 mm
